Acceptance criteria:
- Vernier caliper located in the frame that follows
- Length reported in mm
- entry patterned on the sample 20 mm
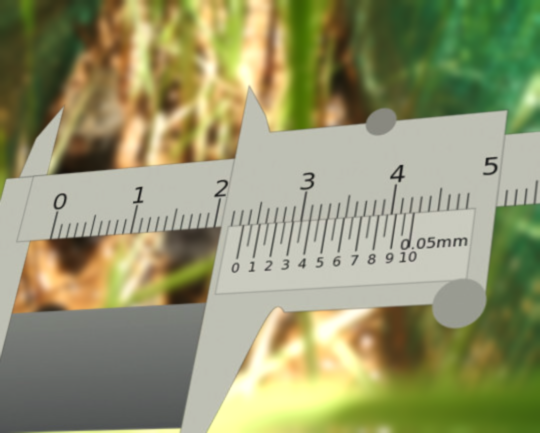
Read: 23.4 mm
